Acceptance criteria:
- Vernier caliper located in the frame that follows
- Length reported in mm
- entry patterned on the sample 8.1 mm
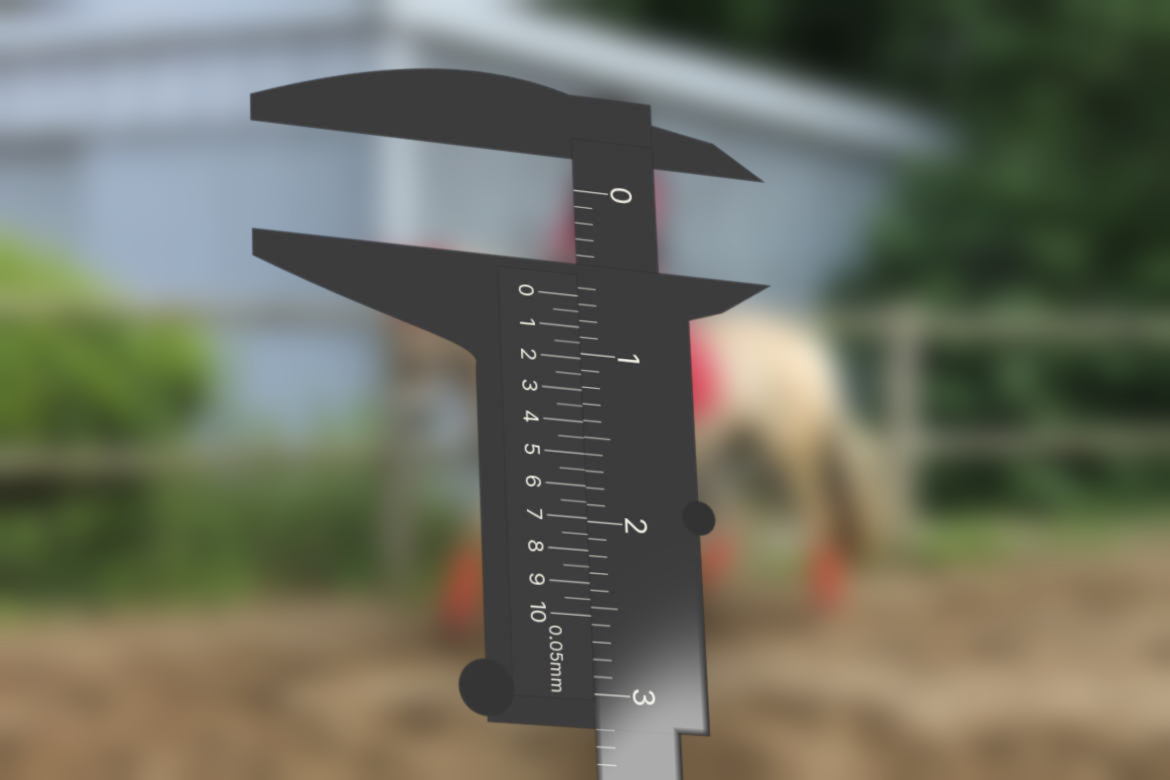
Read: 6.5 mm
